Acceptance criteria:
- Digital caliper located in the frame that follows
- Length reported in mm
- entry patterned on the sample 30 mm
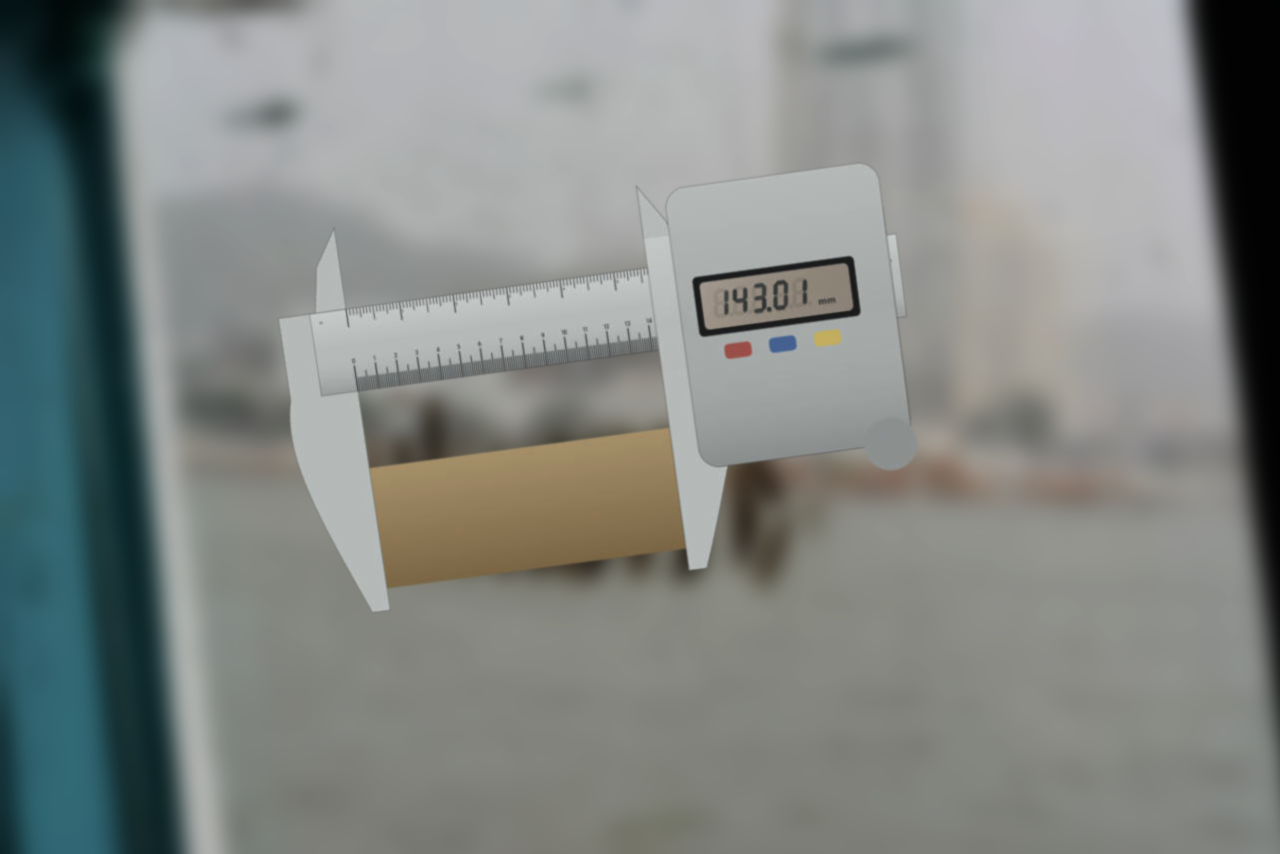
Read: 143.01 mm
